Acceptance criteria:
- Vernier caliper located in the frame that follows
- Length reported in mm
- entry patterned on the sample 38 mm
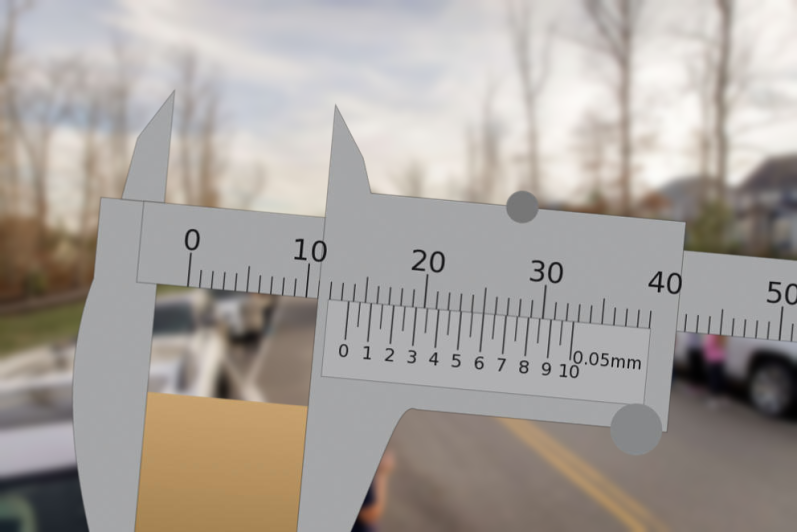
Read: 13.6 mm
